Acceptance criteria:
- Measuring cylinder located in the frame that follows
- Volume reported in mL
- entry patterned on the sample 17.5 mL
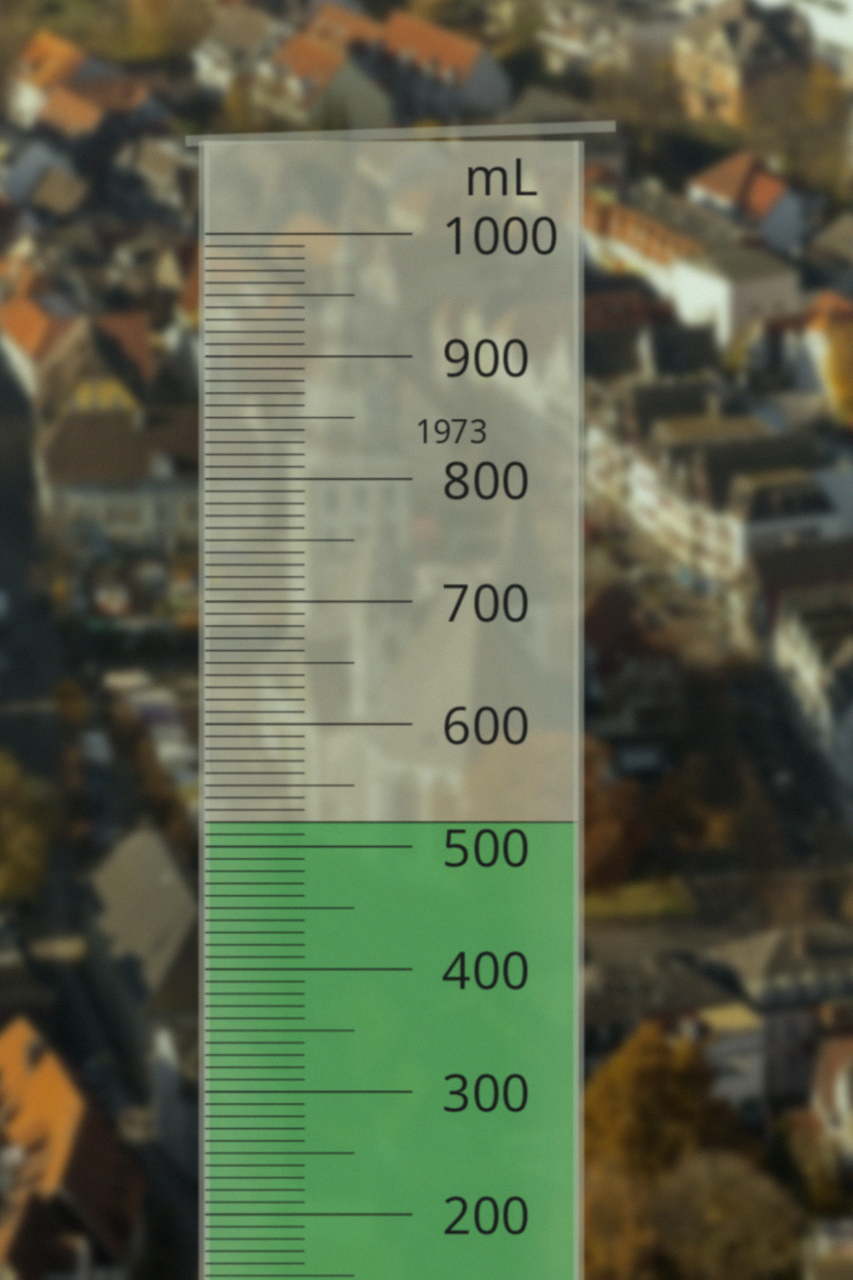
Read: 520 mL
